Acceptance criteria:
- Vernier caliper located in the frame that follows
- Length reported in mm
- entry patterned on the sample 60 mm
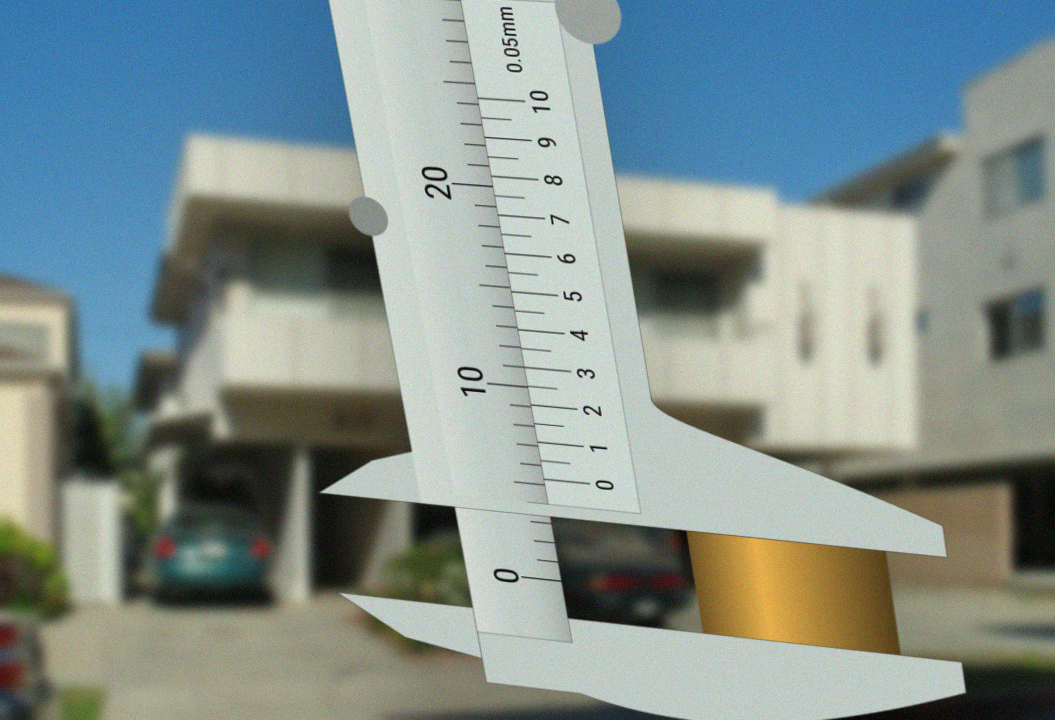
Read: 5.3 mm
